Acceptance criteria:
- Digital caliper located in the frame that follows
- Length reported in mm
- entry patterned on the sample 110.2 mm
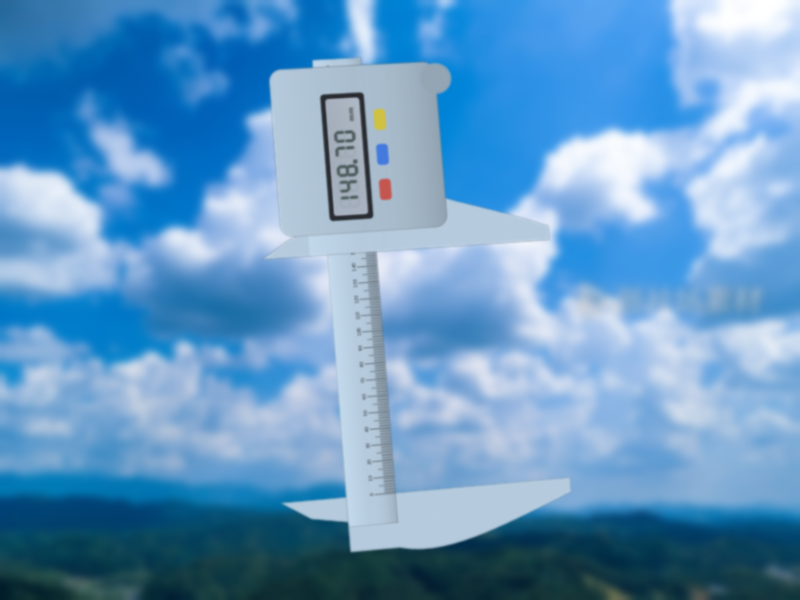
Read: 148.70 mm
